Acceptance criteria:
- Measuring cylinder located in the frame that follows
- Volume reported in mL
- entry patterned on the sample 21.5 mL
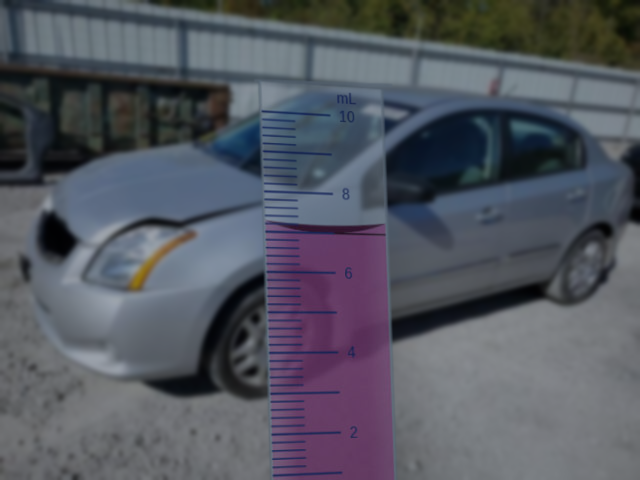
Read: 7 mL
